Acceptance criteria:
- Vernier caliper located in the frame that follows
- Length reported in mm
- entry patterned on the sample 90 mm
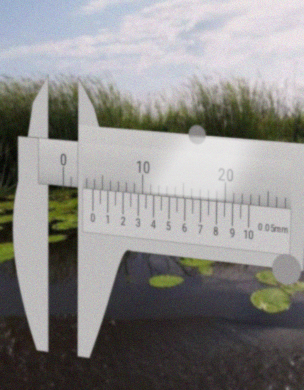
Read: 3.8 mm
